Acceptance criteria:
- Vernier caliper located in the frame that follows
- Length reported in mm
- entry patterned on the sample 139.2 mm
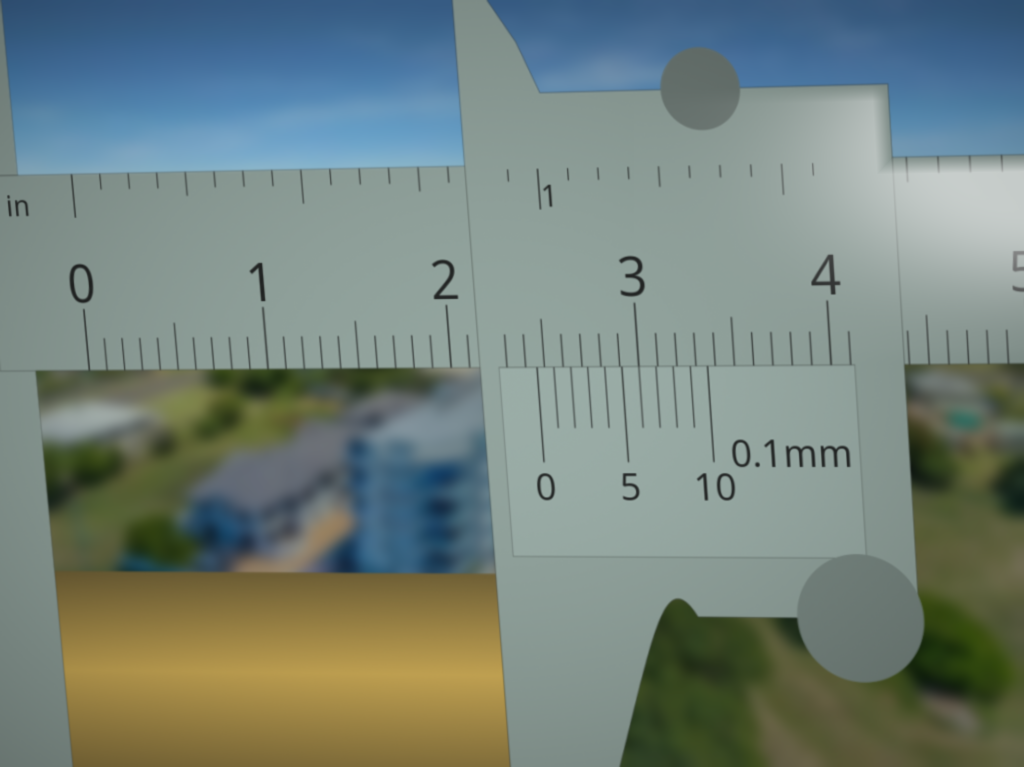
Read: 24.6 mm
